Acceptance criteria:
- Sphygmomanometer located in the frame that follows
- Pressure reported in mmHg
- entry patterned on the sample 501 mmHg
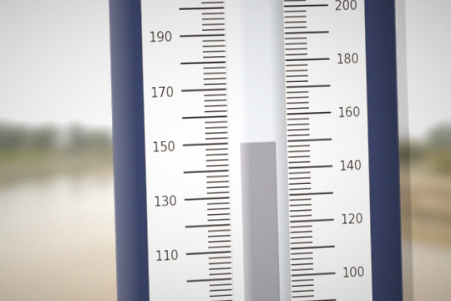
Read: 150 mmHg
